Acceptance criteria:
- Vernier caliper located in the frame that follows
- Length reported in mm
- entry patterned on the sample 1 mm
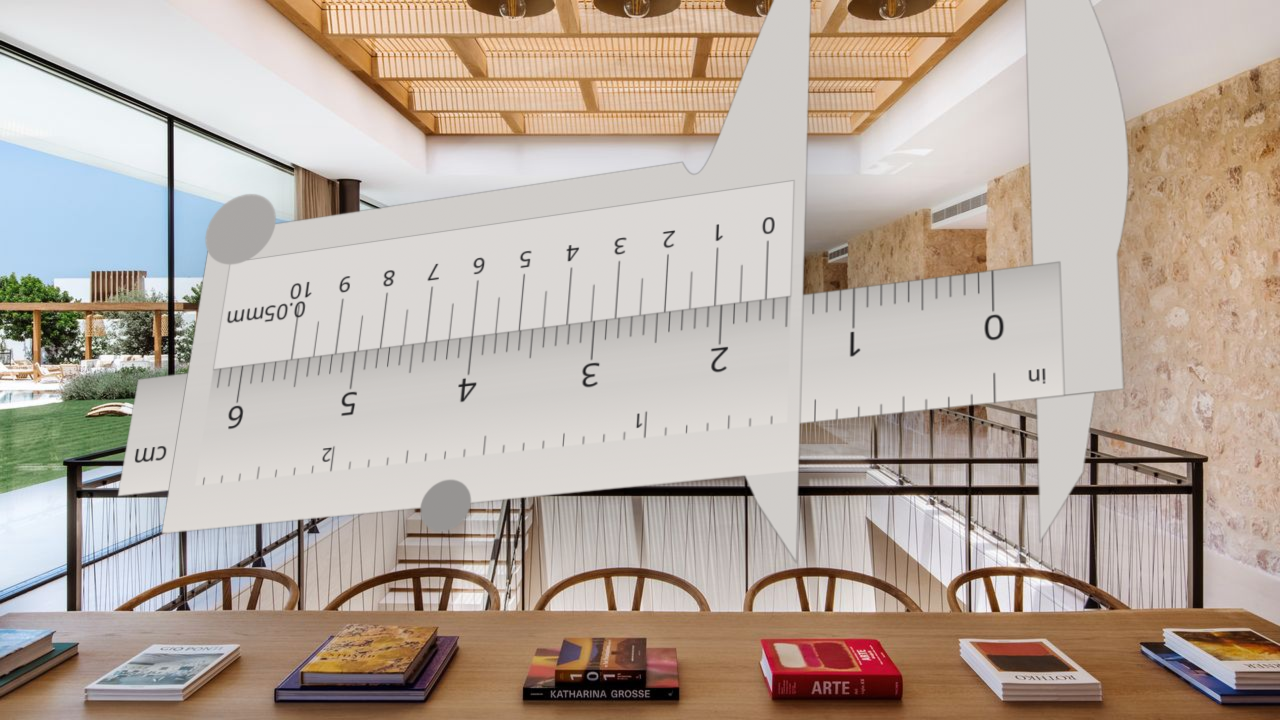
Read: 16.6 mm
